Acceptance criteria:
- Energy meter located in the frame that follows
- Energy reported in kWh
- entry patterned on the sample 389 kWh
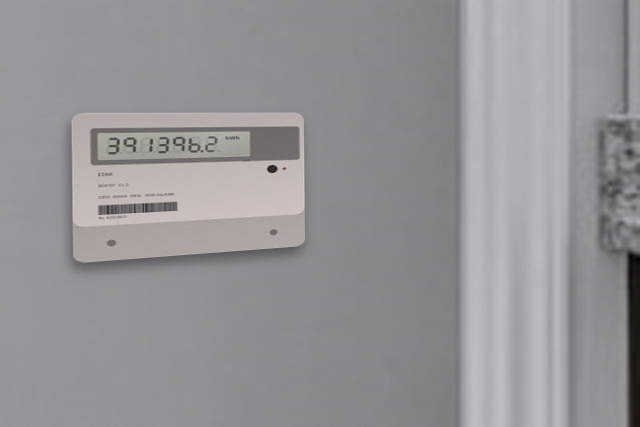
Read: 391396.2 kWh
